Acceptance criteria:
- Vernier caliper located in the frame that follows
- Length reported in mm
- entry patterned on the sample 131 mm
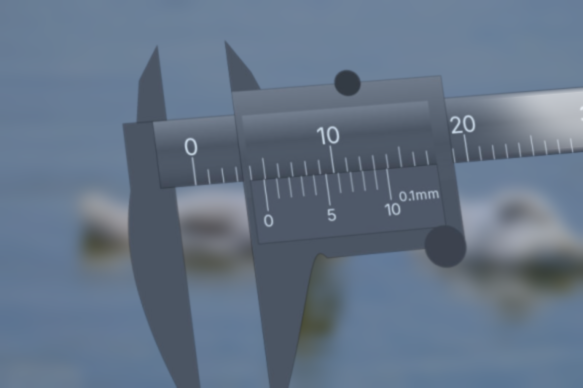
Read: 4.9 mm
